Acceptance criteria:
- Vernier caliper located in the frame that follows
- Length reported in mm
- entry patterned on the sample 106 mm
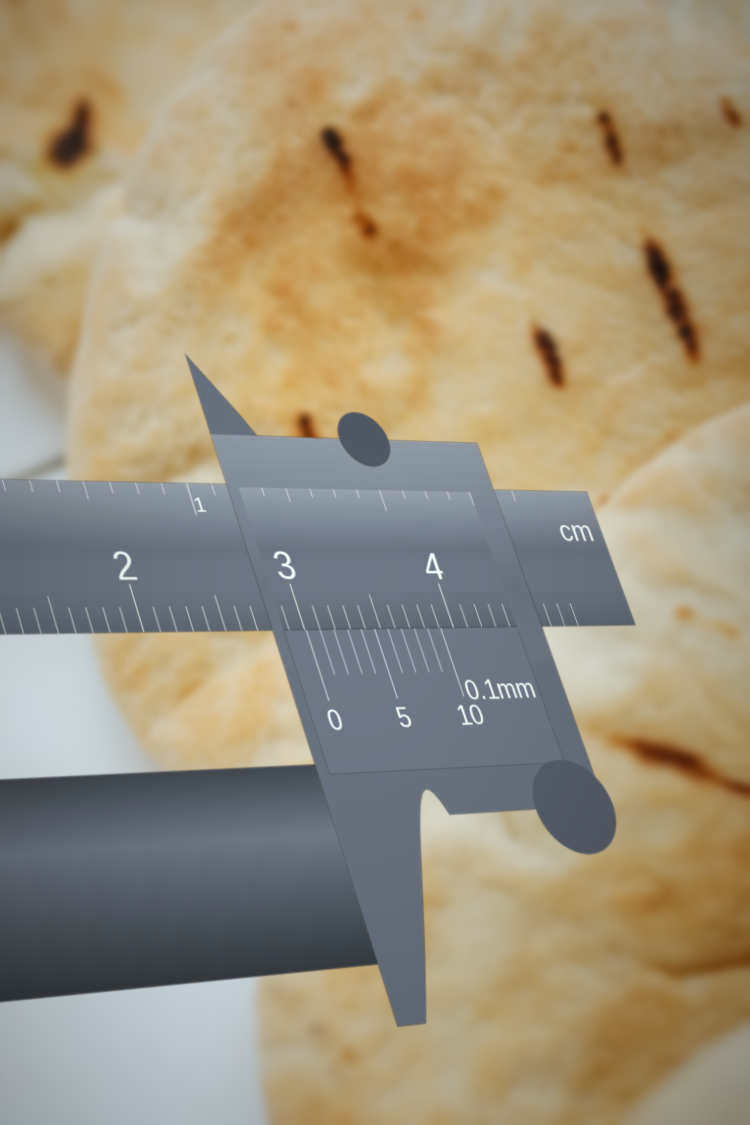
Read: 30.1 mm
